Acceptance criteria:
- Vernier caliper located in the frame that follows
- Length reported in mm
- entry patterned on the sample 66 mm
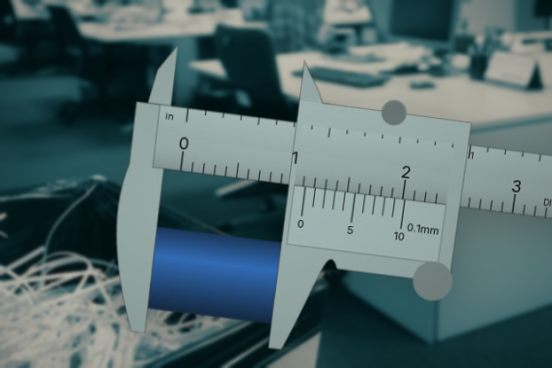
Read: 11.2 mm
